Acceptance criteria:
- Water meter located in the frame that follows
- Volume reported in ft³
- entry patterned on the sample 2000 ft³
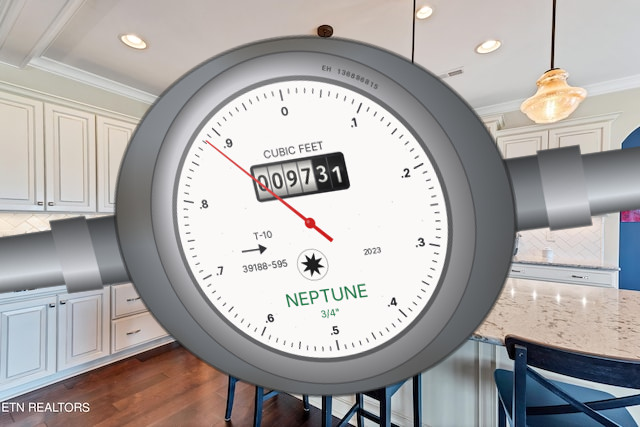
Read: 9730.88 ft³
